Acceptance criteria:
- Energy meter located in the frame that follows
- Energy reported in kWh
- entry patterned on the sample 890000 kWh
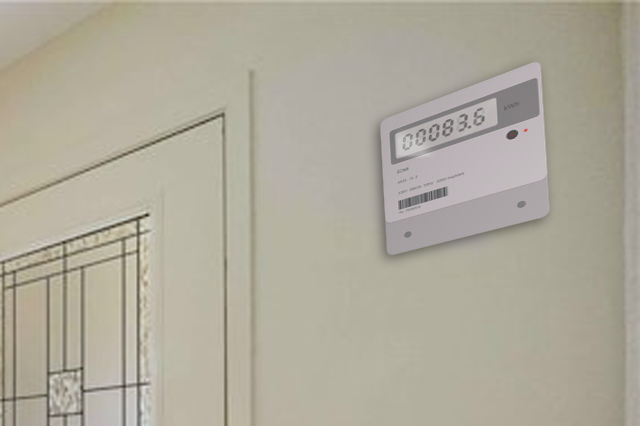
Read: 83.6 kWh
